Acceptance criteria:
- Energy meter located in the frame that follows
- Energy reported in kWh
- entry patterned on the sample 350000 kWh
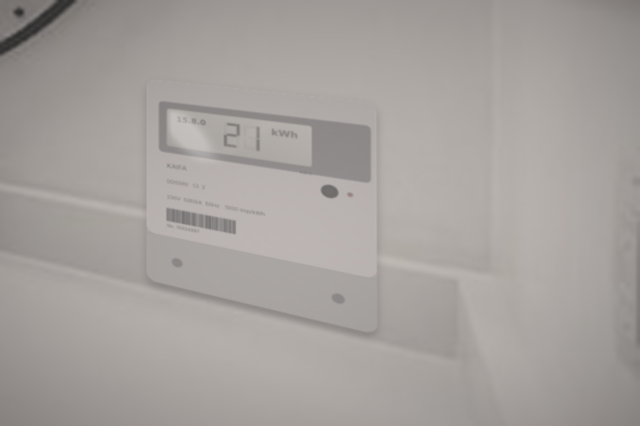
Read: 21 kWh
